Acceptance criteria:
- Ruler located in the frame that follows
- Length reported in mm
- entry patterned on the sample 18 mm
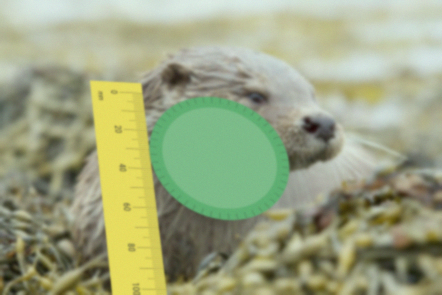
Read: 65 mm
